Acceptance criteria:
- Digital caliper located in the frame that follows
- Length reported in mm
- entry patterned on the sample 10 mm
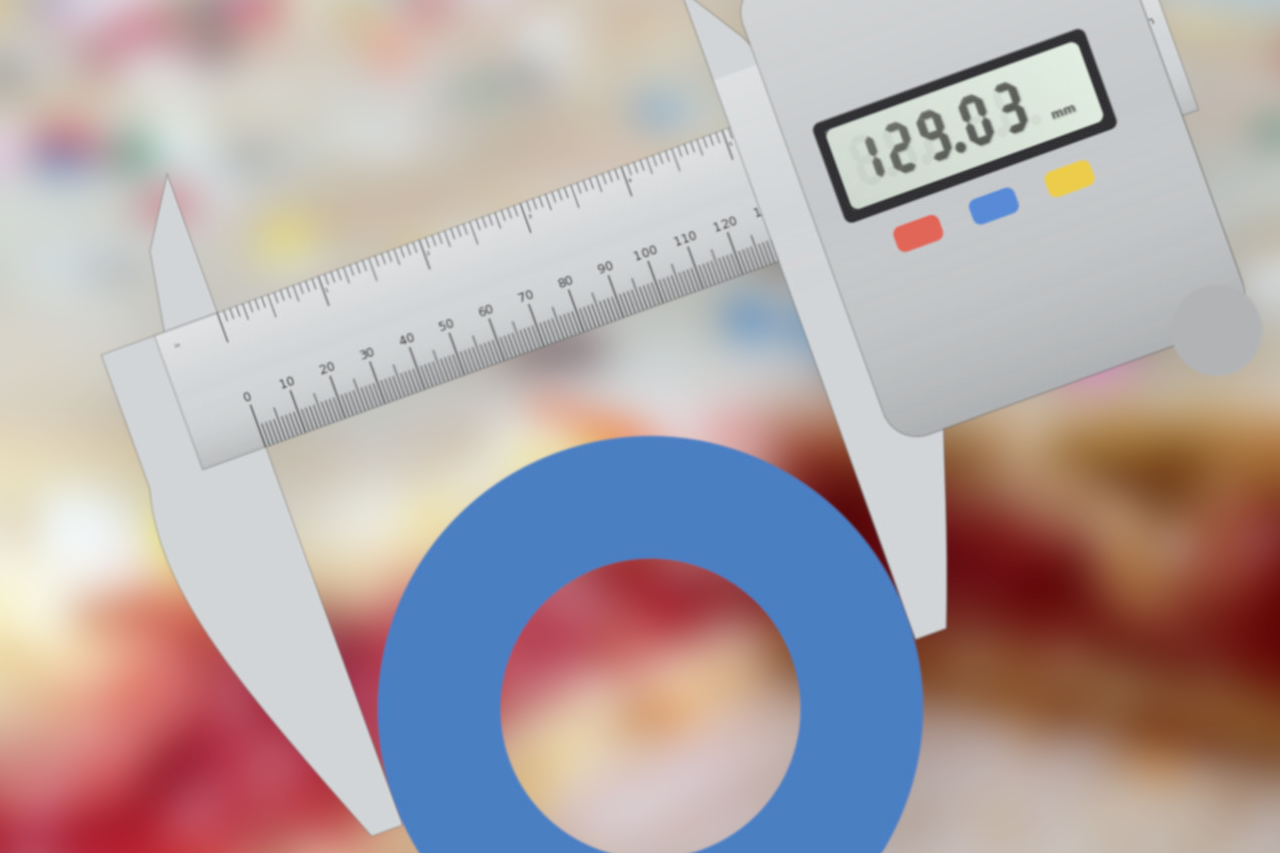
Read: 129.03 mm
